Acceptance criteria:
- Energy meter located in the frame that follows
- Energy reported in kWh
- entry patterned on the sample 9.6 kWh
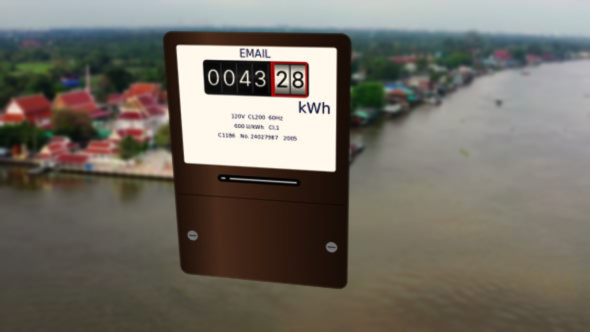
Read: 43.28 kWh
